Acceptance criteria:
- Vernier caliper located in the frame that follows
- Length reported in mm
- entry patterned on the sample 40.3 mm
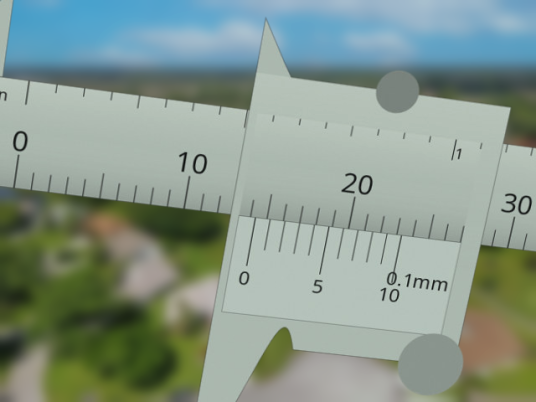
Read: 14.3 mm
